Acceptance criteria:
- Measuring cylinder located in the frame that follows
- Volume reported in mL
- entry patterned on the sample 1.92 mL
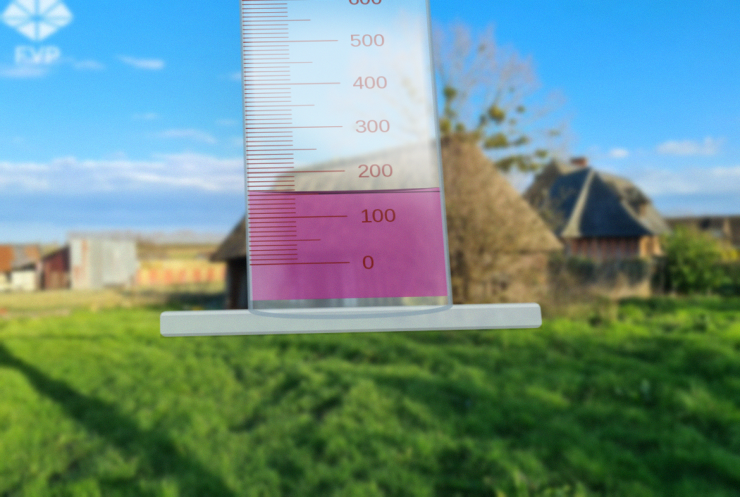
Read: 150 mL
